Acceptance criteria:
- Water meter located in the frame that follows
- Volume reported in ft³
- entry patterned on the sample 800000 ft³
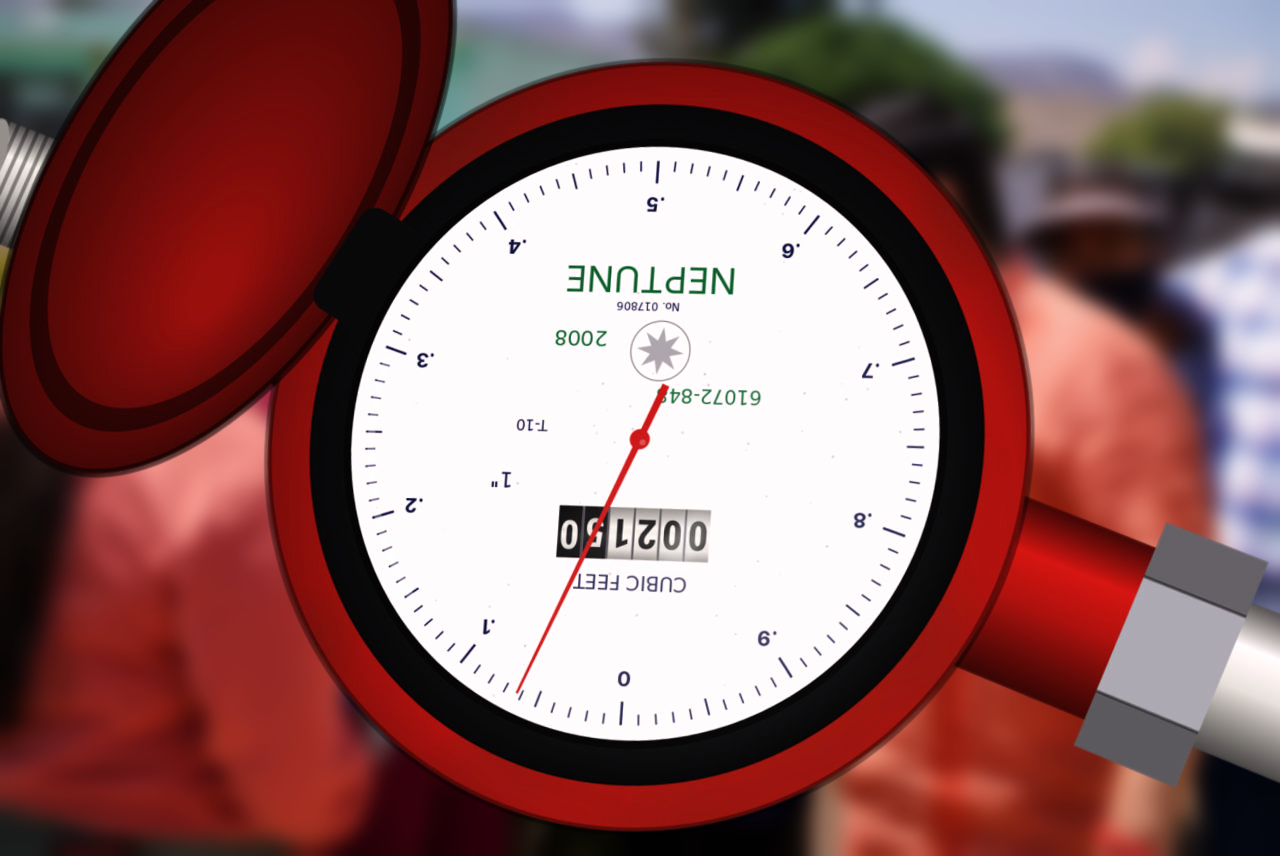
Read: 2150.06 ft³
